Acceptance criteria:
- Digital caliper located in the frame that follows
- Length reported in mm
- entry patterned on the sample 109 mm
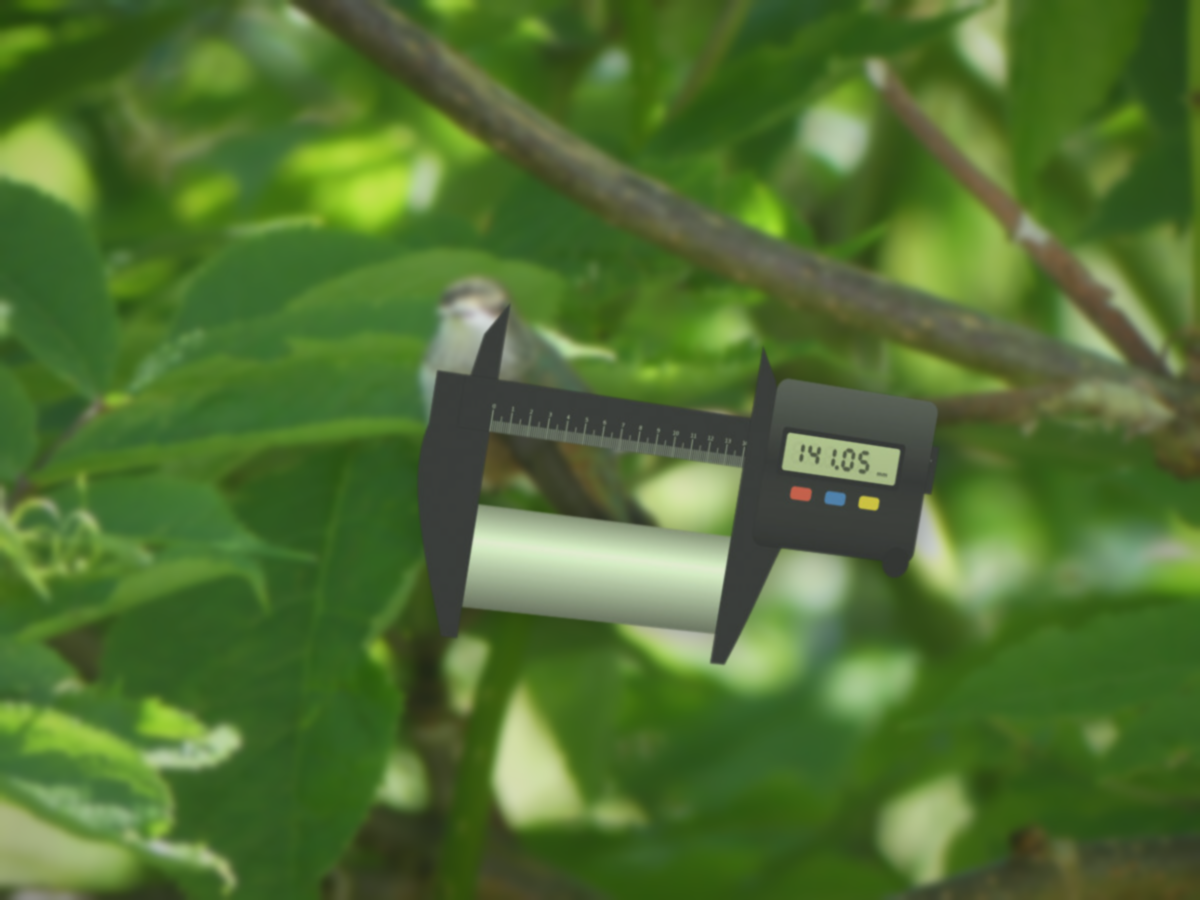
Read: 141.05 mm
